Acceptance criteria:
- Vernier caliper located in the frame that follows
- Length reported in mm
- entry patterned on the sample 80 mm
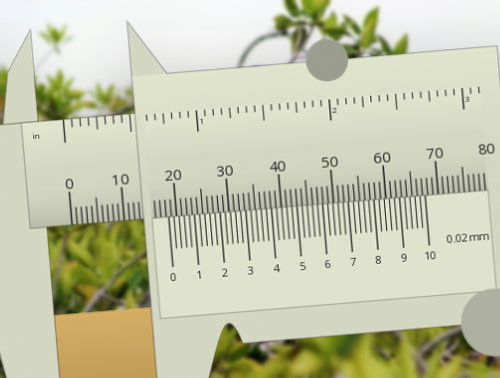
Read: 18.5 mm
